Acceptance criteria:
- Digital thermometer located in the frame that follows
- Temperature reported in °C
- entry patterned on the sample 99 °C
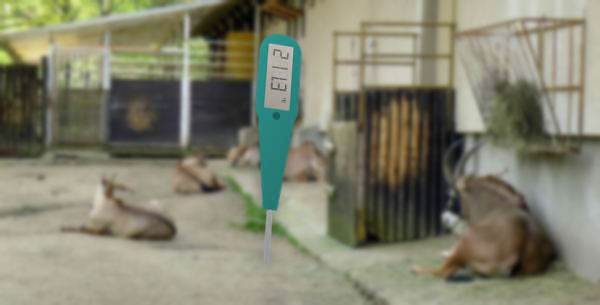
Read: 211.3 °C
